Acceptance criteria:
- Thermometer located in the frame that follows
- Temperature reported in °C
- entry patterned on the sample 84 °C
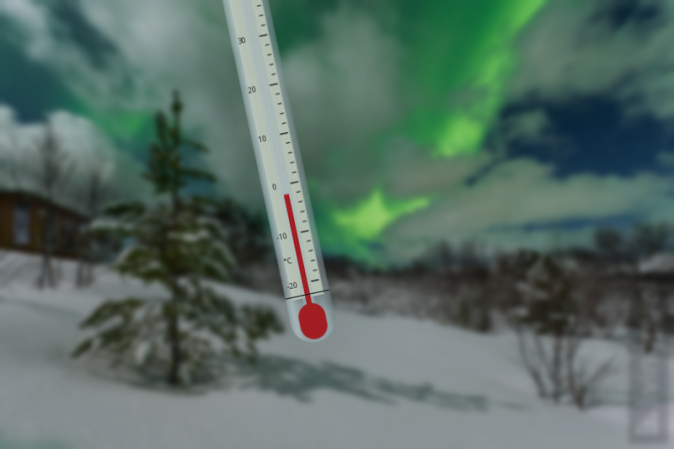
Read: -2 °C
